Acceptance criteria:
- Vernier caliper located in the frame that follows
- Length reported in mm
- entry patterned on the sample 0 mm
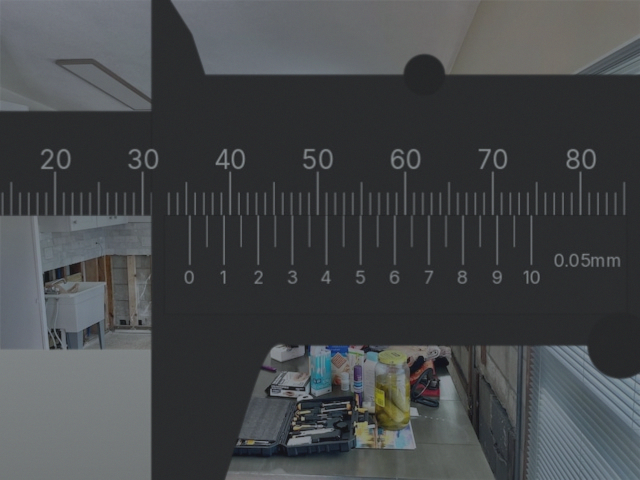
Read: 35.4 mm
